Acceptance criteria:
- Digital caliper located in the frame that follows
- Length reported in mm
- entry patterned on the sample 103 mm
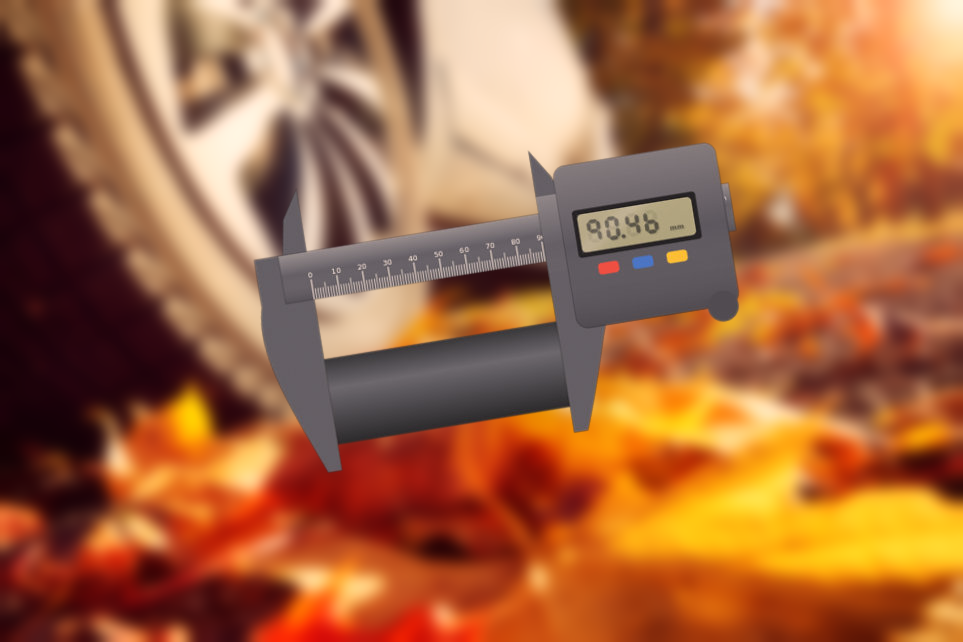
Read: 90.46 mm
